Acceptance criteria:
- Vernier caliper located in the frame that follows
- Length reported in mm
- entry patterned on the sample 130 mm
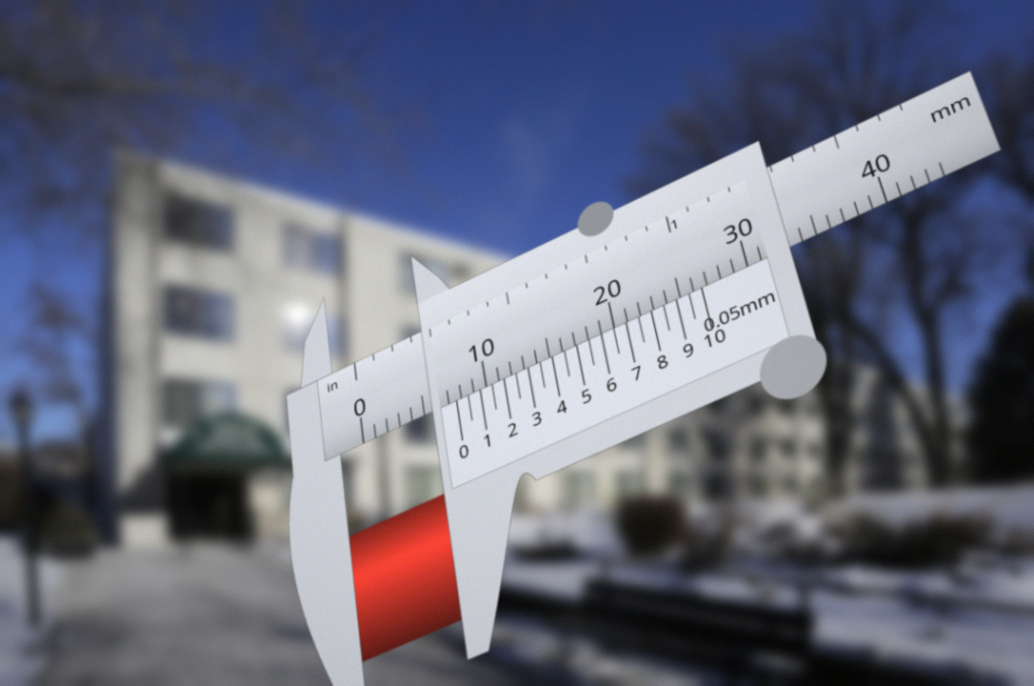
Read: 7.6 mm
